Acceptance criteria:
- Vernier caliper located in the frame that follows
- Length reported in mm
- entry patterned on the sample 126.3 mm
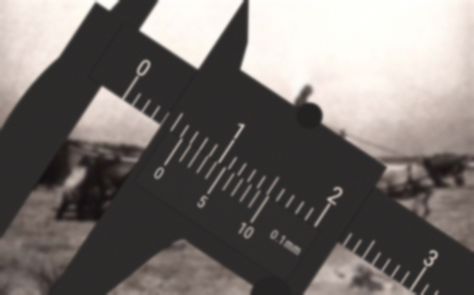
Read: 6.2 mm
